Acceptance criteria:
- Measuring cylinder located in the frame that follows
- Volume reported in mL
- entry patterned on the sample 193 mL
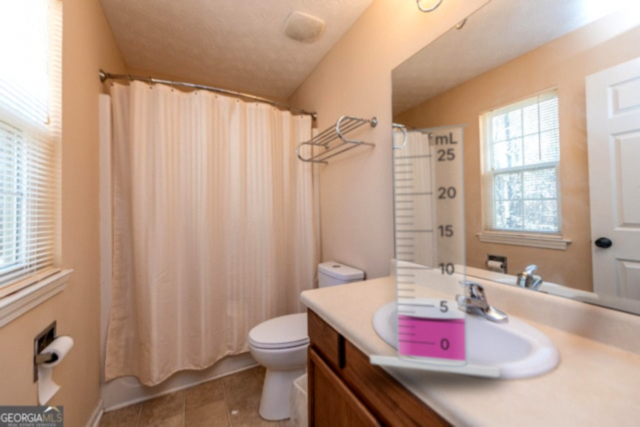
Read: 3 mL
